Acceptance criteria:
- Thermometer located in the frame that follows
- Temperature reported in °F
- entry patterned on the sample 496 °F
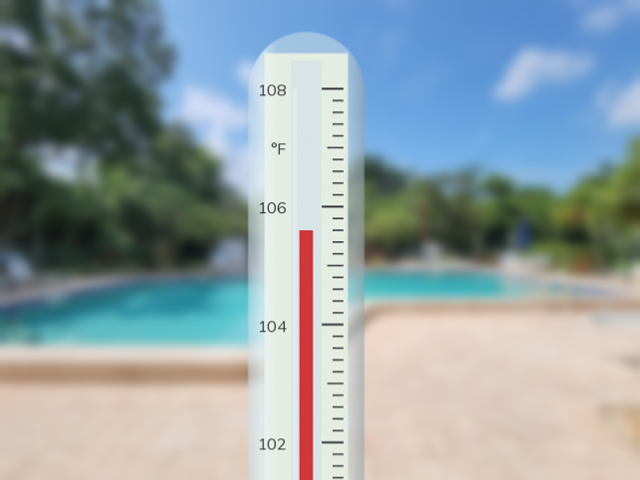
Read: 105.6 °F
